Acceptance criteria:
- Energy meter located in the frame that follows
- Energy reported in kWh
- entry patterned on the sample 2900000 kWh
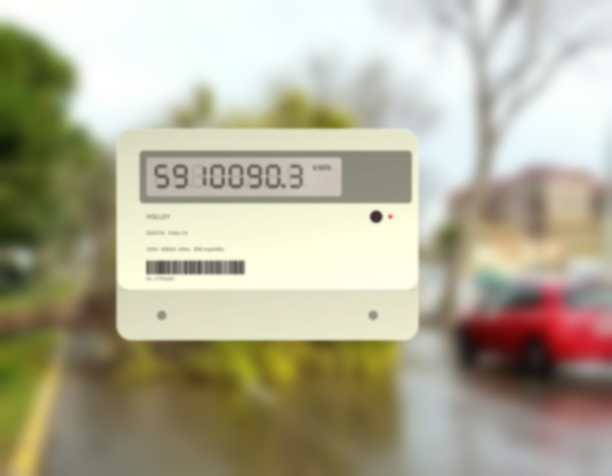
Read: 5910090.3 kWh
